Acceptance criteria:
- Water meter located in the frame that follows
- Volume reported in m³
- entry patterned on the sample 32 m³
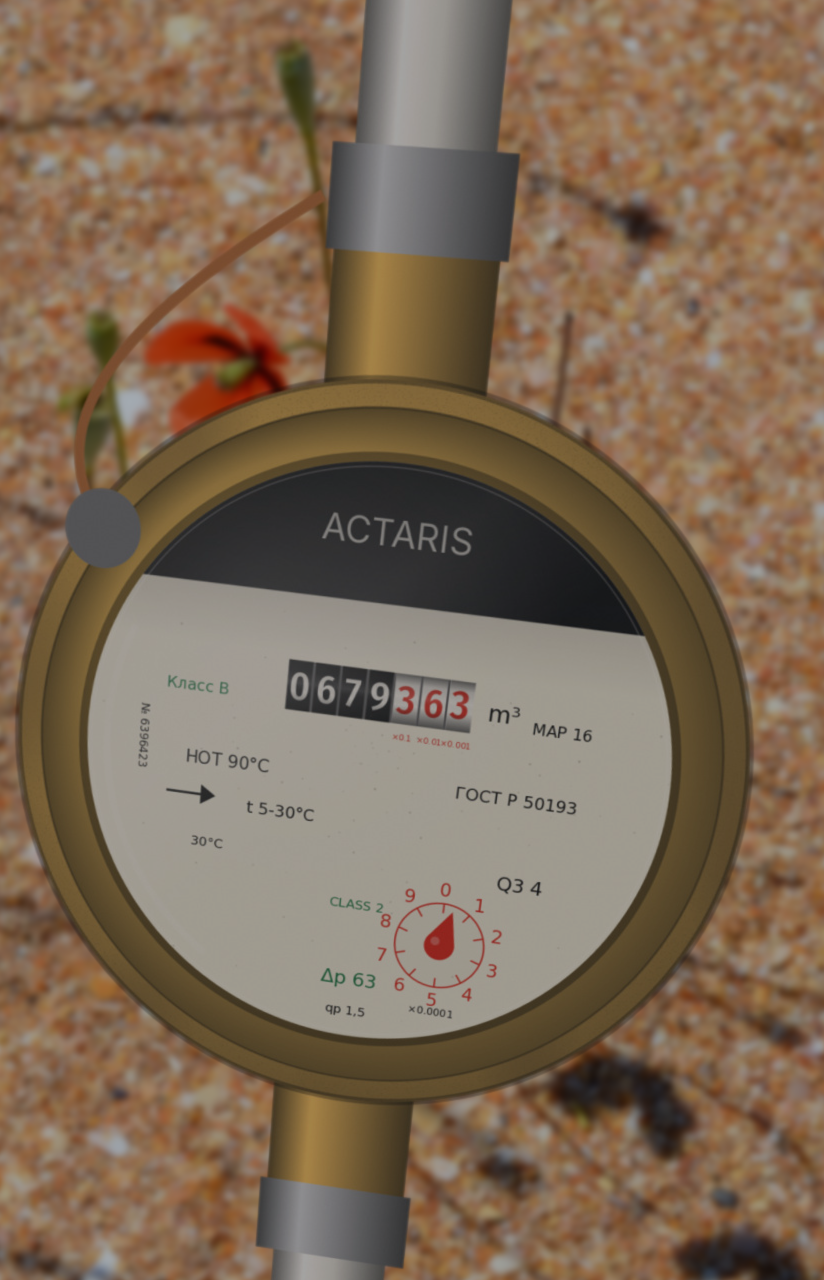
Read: 679.3630 m³
